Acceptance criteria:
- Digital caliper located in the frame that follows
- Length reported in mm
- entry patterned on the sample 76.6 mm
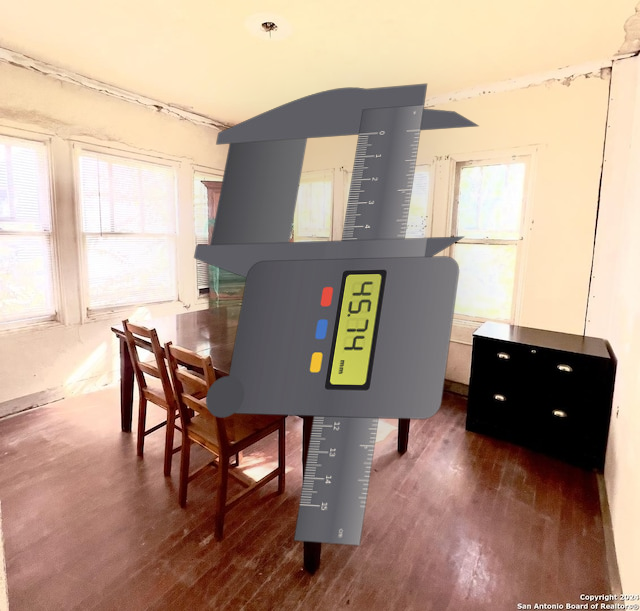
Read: 45.74 mm
